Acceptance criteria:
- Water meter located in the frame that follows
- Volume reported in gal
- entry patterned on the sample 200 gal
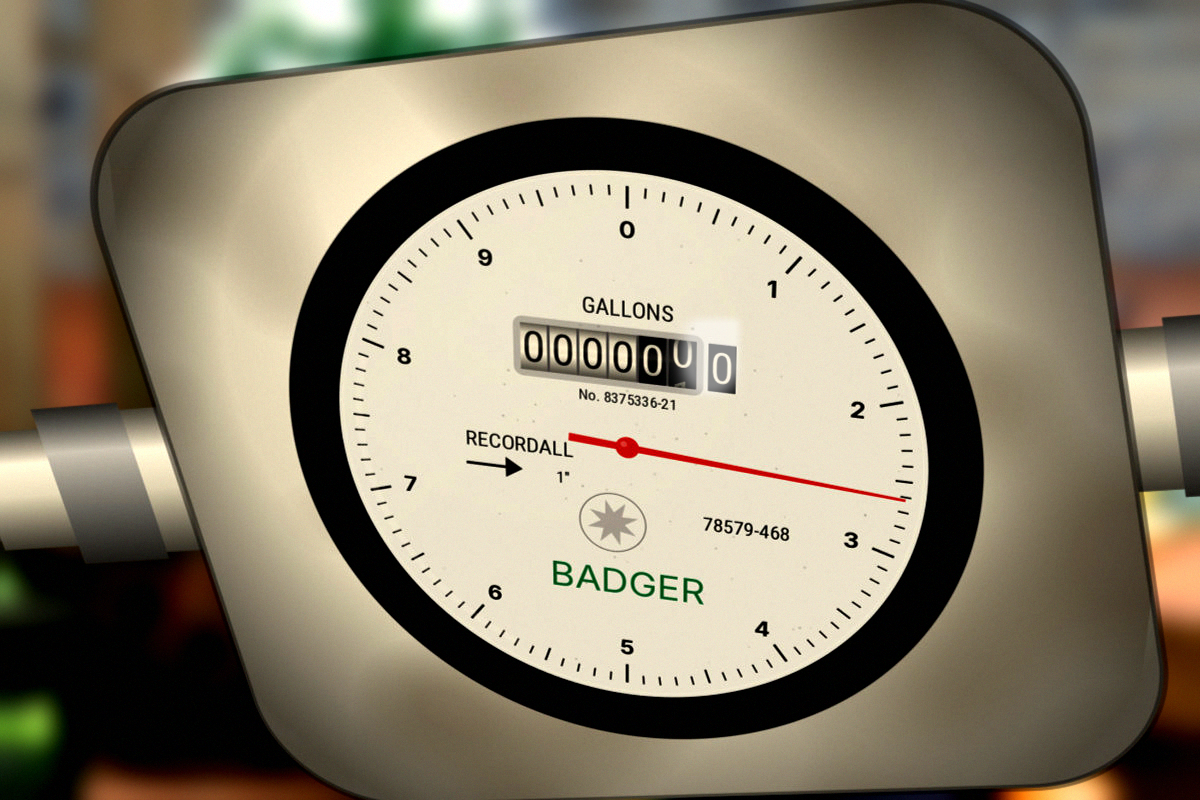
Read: 2.6 gal
